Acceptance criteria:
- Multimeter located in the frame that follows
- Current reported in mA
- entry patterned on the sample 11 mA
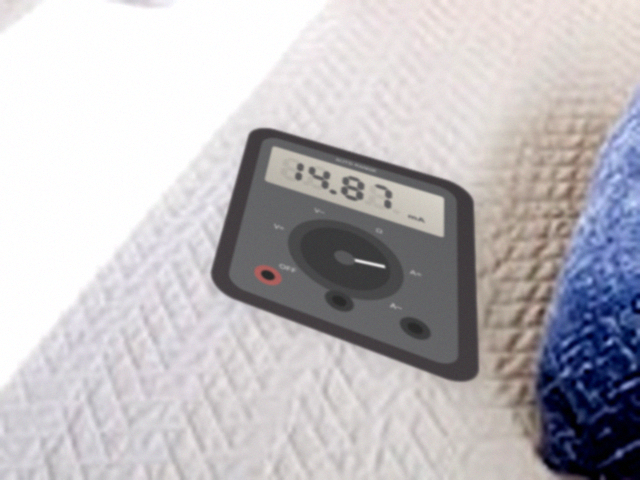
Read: 14.87 mA
